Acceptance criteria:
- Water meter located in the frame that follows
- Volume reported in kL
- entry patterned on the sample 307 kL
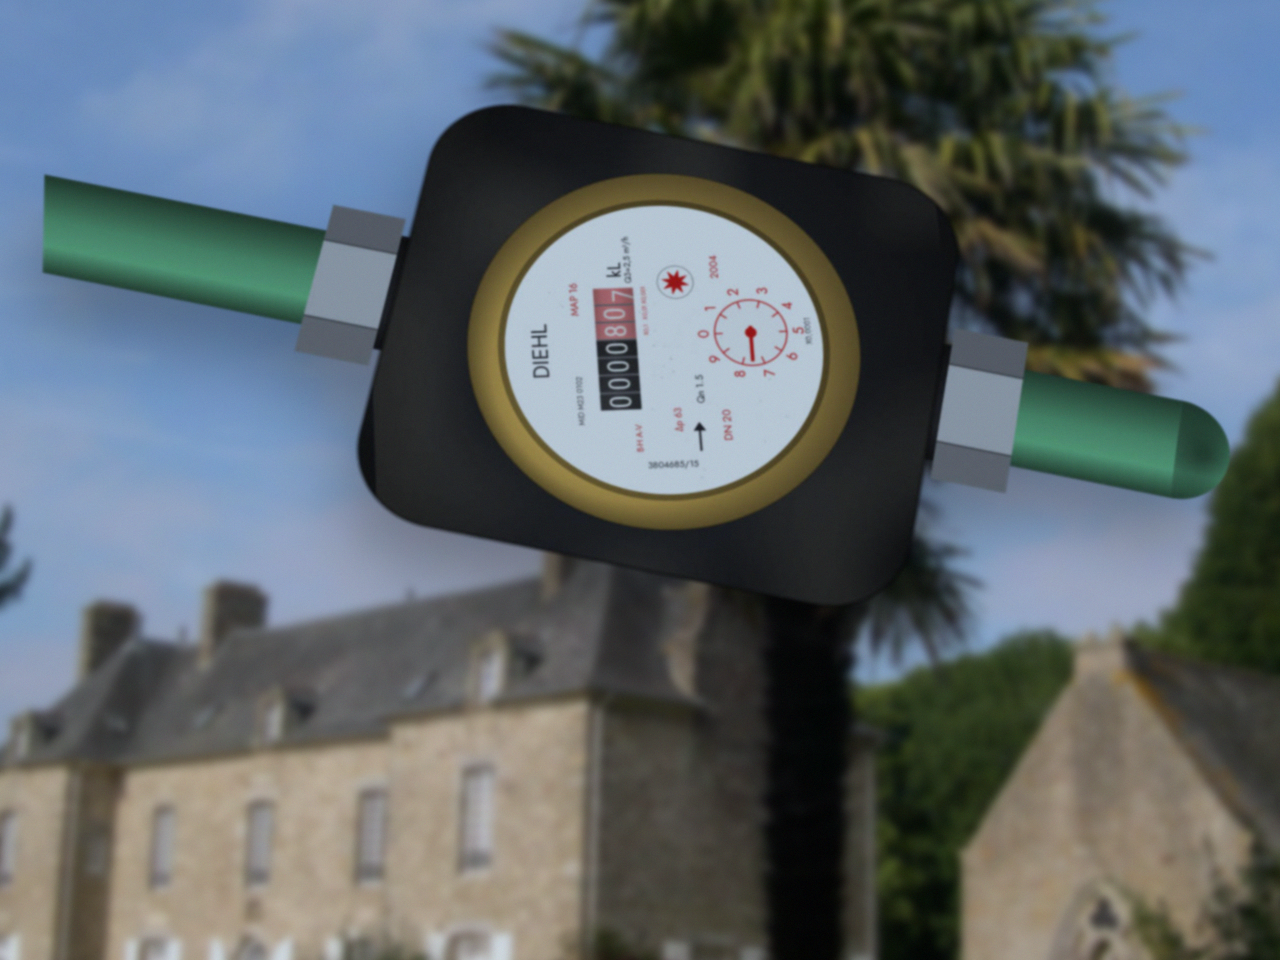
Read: 0.8067 kL
